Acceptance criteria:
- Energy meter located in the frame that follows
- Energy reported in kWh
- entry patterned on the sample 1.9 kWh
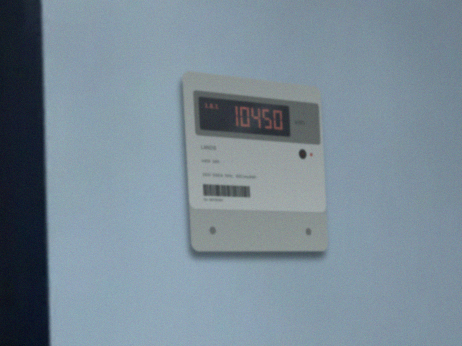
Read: 10450 kWh
